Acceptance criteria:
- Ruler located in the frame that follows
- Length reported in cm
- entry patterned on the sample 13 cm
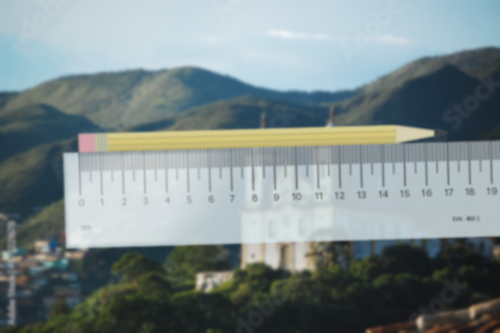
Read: 17 cm
